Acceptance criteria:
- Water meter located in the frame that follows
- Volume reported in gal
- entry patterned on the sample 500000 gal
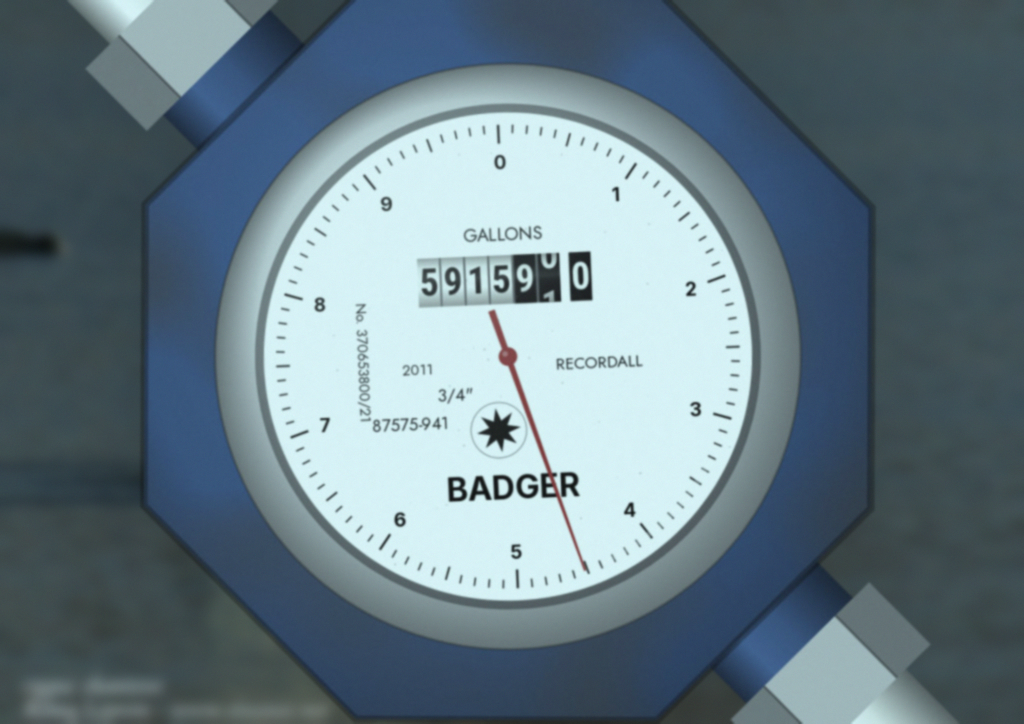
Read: 5915904.5 gal
